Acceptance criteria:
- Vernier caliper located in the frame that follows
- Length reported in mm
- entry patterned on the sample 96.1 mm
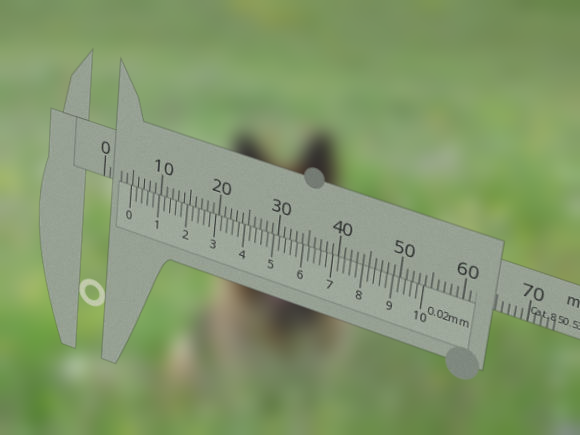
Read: 4.8 mm
